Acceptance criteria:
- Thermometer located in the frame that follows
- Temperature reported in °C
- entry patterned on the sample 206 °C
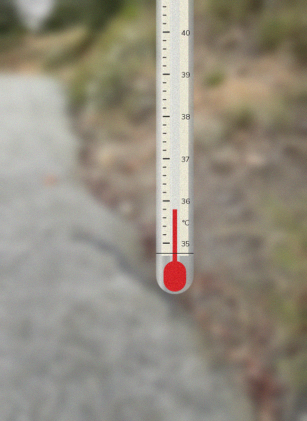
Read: 35.8 °C
